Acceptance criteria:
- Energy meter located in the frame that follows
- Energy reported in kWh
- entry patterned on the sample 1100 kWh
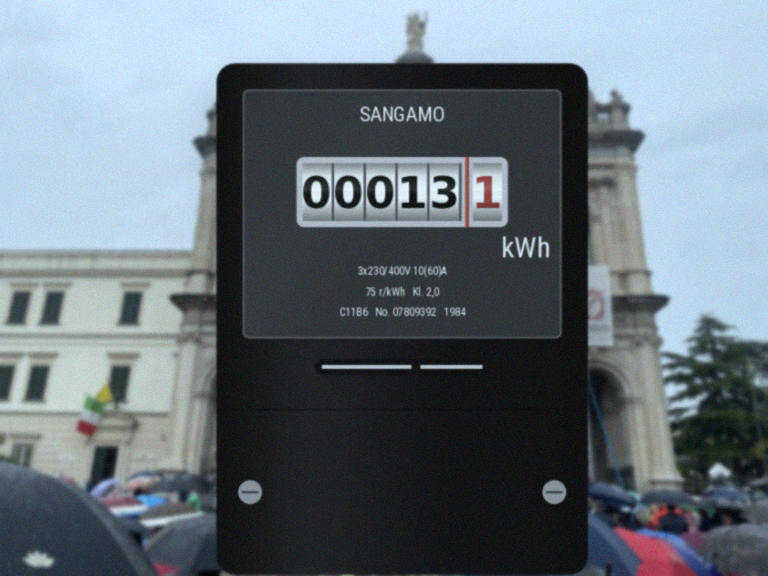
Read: 13.1 kWh
